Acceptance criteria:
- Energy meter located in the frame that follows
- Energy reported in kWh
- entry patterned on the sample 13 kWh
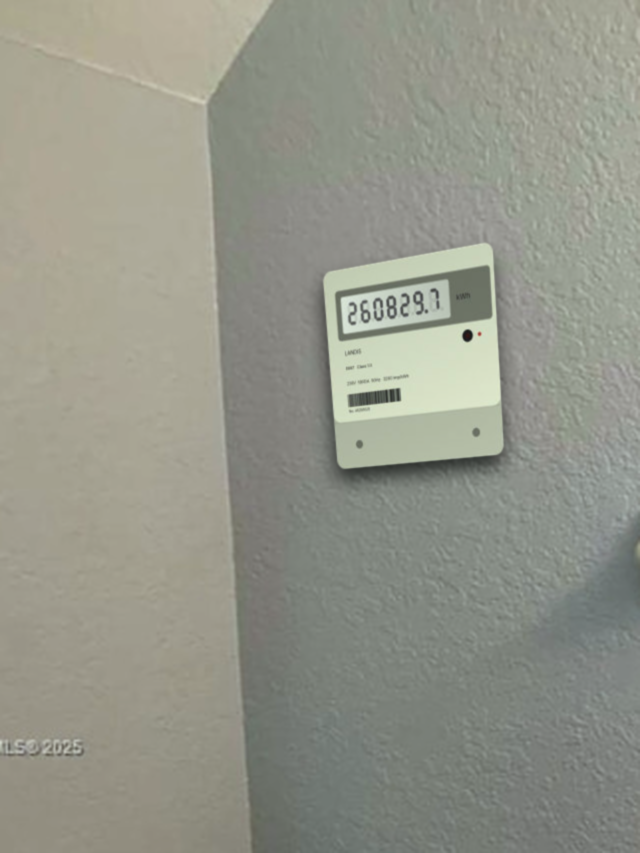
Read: 260829.7 kWh
